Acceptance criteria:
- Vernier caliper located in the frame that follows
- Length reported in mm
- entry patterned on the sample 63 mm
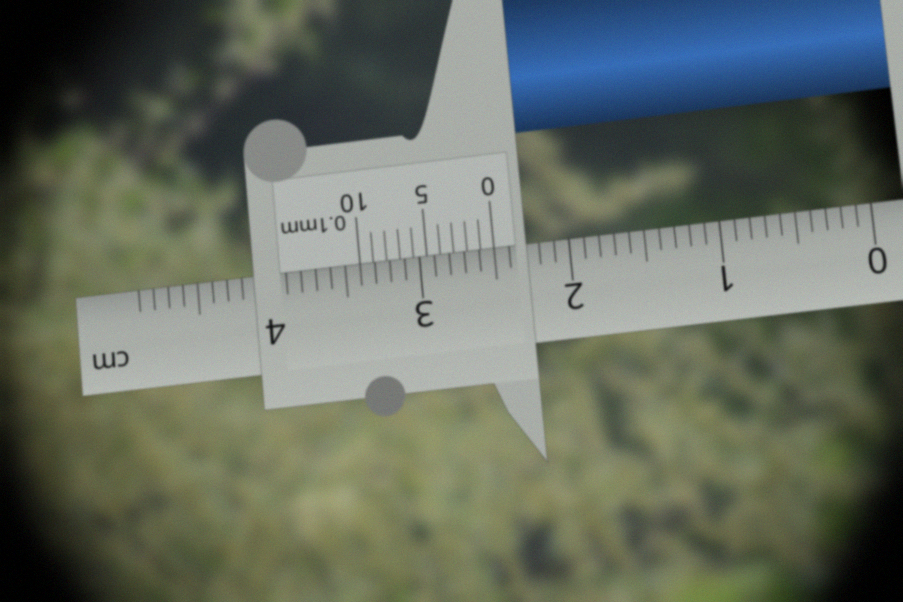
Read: 25.0 mm
